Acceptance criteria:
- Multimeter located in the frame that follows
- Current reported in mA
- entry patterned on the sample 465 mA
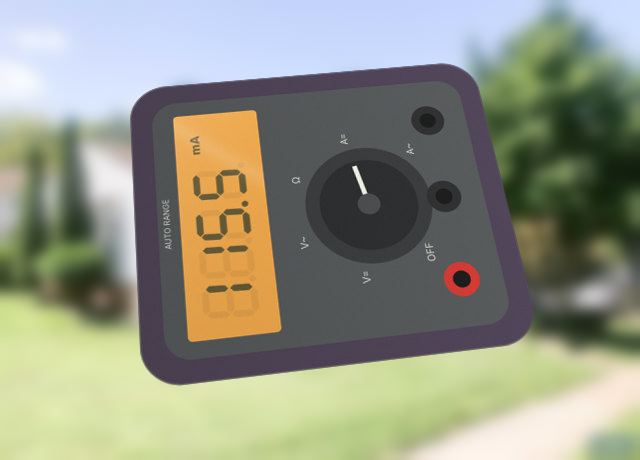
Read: 115.5 mA
